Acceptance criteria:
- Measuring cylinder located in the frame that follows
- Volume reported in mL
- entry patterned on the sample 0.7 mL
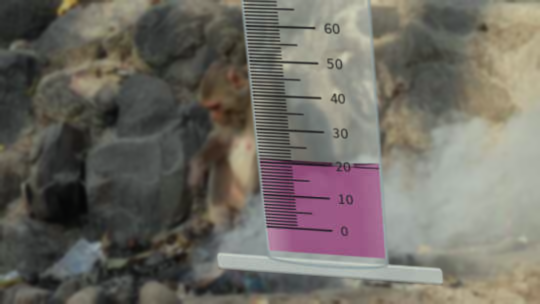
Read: 20 mL
